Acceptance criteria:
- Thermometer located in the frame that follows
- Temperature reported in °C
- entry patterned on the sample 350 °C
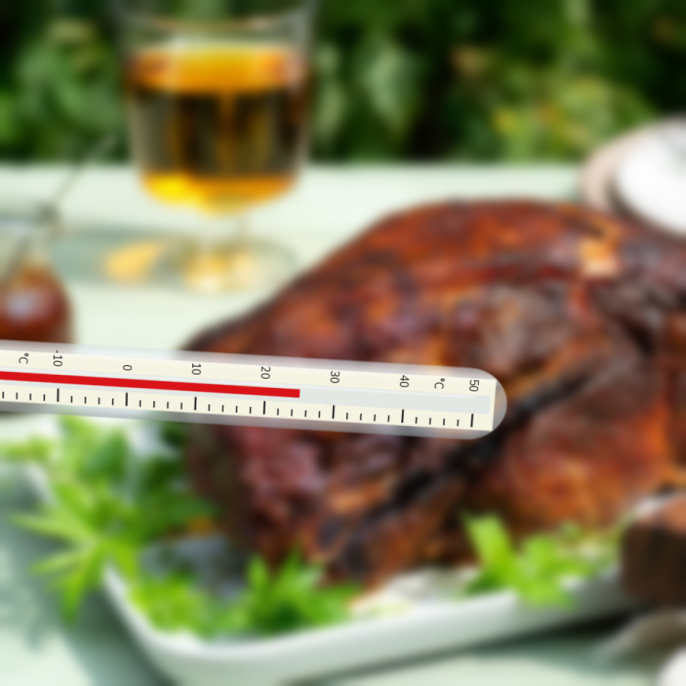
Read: 25 °C
